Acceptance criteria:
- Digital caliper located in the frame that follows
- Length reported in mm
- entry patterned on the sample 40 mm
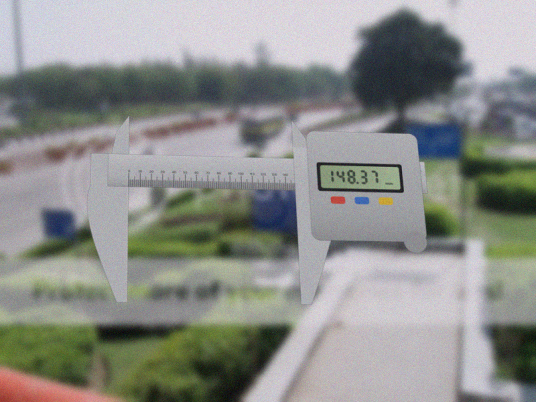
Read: 148.37 mm
